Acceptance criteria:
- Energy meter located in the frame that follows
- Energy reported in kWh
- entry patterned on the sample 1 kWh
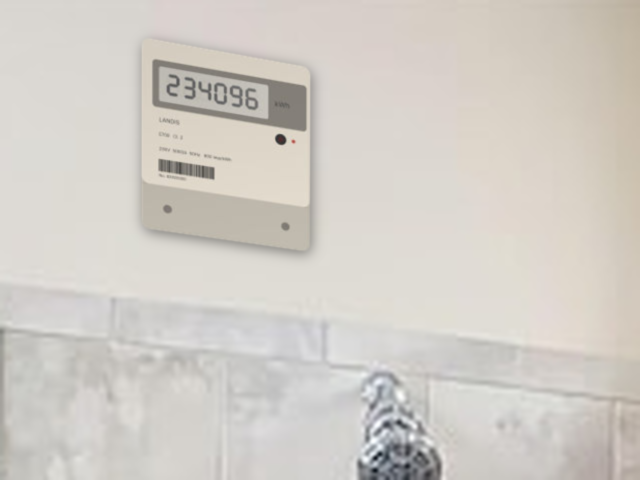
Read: 234096 kWh
